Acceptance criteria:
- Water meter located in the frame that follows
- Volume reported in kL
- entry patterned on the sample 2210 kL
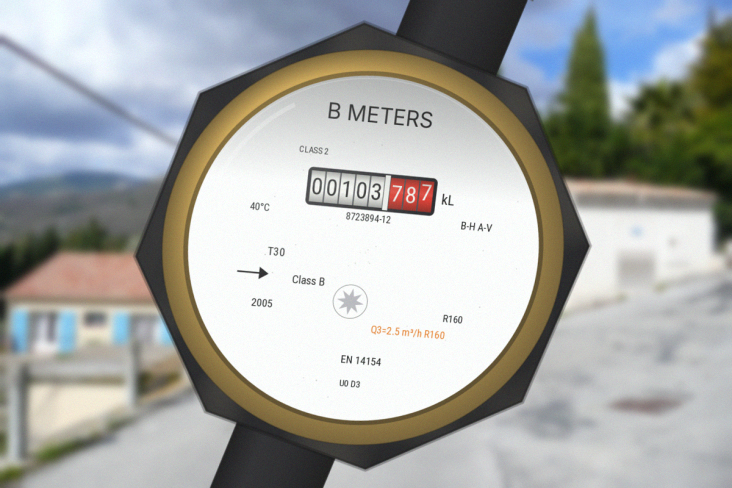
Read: 103.787 kL
